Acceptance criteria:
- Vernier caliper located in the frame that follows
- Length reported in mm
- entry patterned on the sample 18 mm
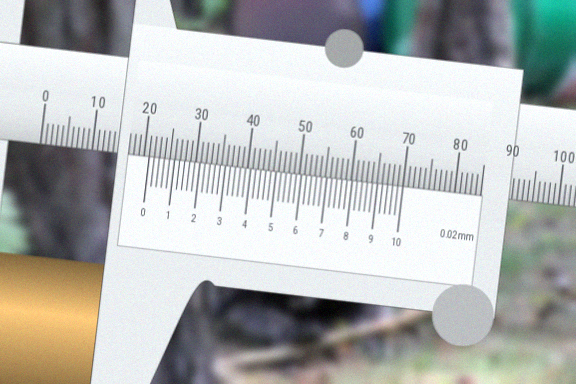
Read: 21.0 mm
